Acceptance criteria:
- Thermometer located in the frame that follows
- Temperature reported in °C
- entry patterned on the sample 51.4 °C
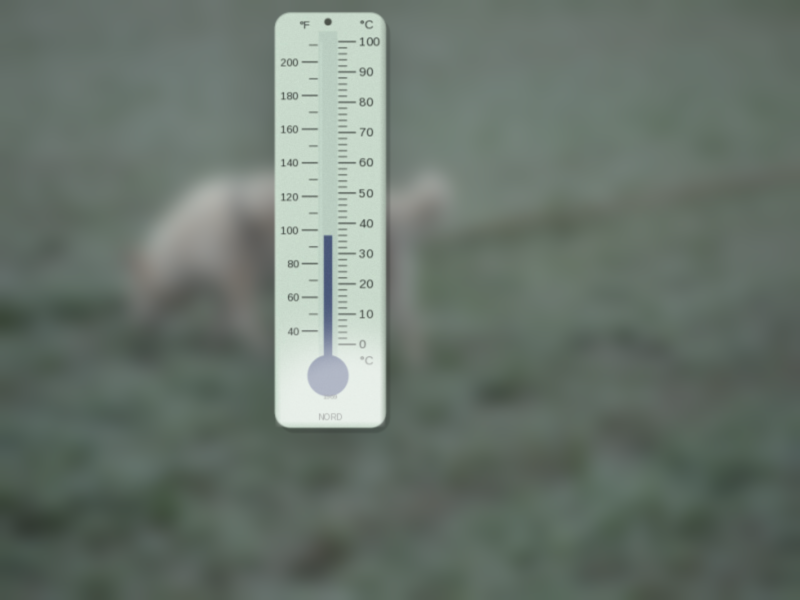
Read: 36 °C
